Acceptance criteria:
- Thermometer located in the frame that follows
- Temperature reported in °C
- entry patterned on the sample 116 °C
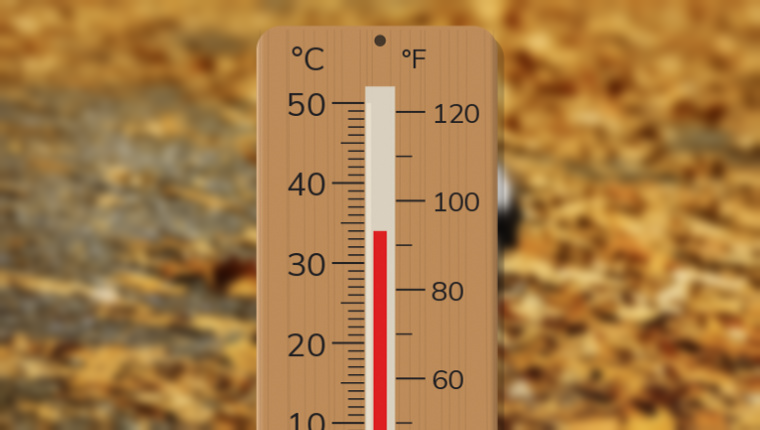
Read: 34 °C
